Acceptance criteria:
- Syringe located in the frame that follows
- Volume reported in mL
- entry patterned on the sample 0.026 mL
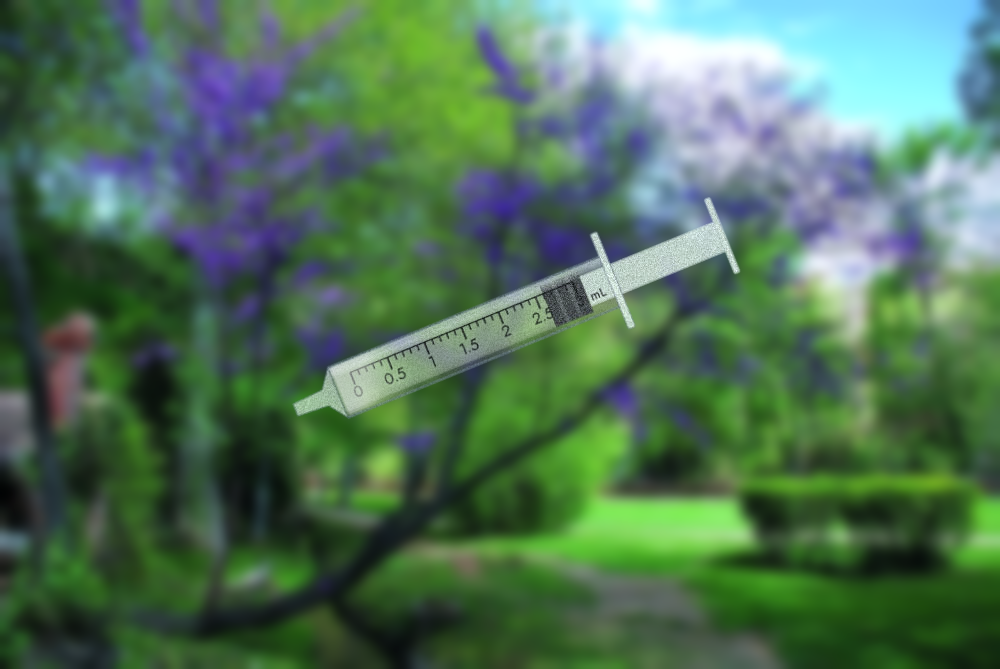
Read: 2.6 mL
